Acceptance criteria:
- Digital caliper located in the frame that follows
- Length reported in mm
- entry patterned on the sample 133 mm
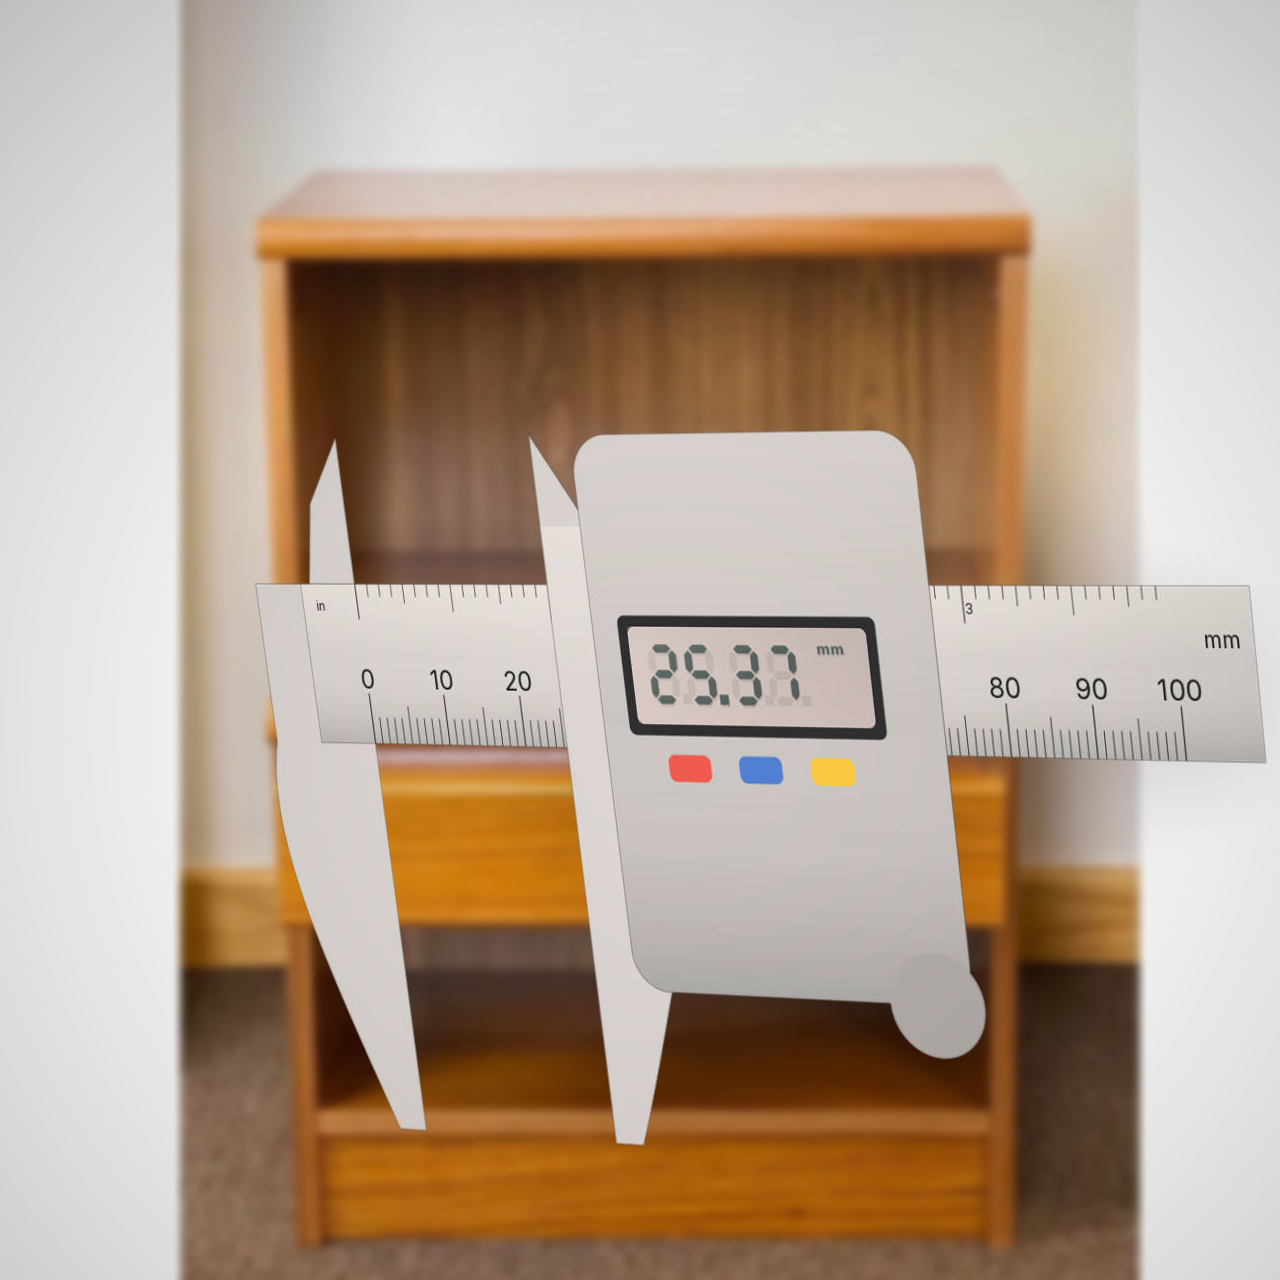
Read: 25.37 mm
